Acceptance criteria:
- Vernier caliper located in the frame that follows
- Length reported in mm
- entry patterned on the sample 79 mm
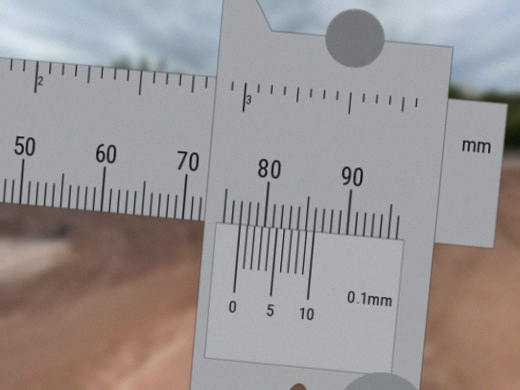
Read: 77.0 mm
